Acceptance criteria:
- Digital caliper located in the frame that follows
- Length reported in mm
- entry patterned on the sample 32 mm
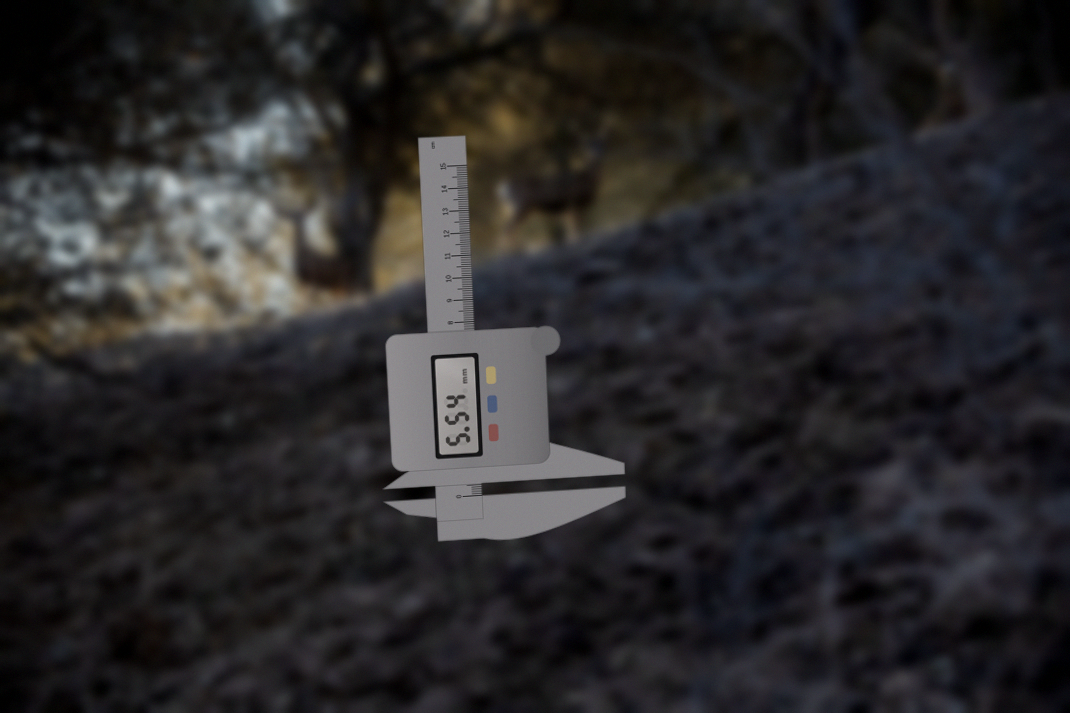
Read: 5.54 mm
